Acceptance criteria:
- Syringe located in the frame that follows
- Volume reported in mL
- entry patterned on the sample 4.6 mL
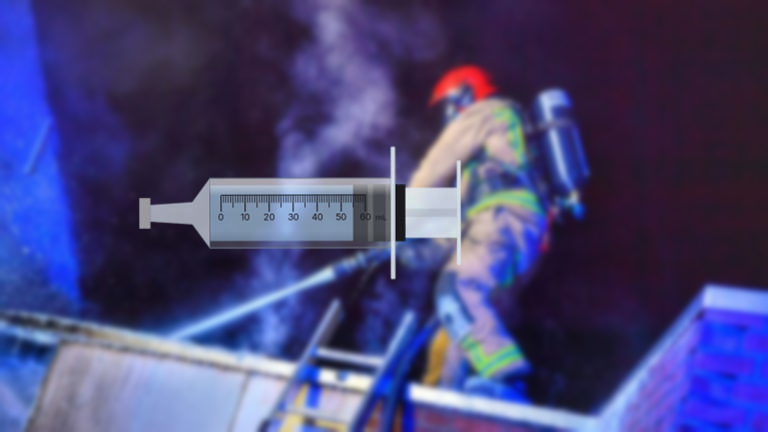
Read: 55 mL
